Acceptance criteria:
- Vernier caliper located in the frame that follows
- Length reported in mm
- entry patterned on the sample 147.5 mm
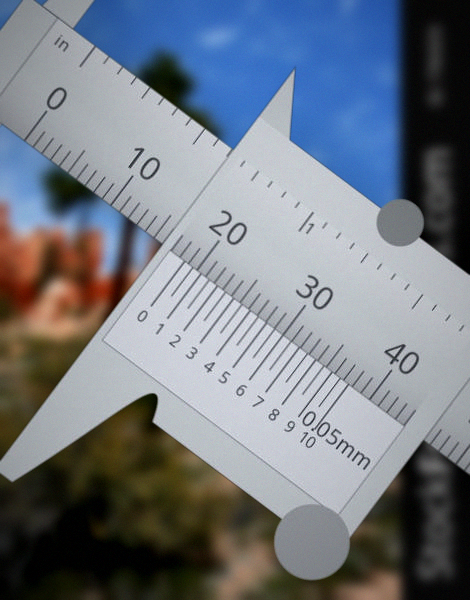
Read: 18.6 mm
